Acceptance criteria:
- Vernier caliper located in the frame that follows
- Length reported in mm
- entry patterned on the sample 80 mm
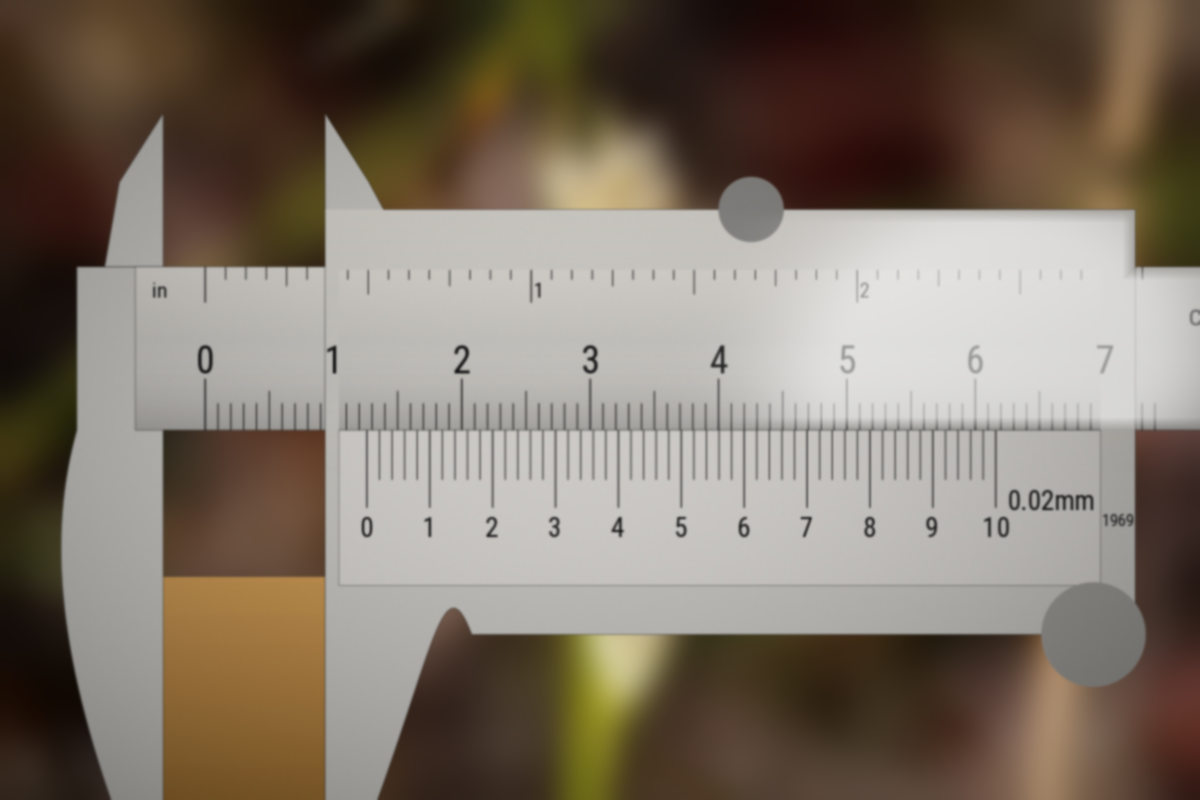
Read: 12.6 mm
